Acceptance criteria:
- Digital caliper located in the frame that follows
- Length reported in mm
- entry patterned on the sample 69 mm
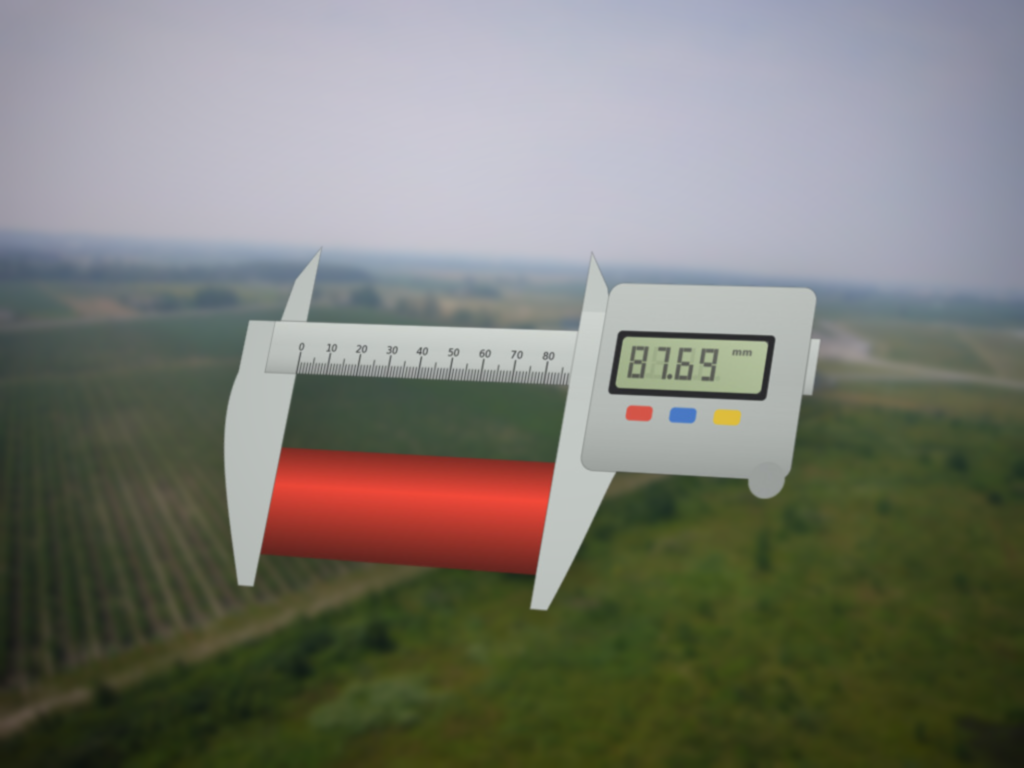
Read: 87.69 mm
